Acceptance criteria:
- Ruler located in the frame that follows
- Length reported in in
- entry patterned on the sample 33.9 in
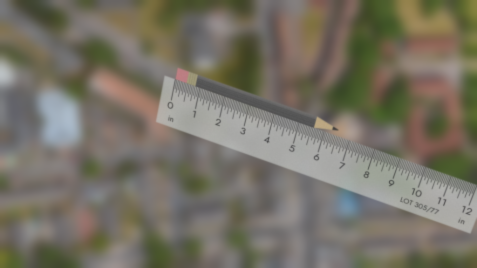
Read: 6.5 in
